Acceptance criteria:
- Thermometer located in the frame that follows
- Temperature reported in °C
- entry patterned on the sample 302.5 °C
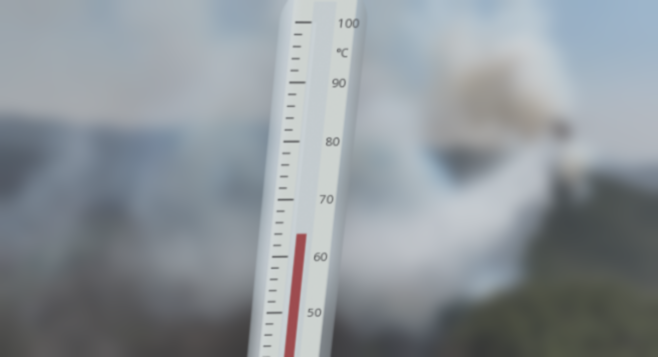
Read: 64 °C
